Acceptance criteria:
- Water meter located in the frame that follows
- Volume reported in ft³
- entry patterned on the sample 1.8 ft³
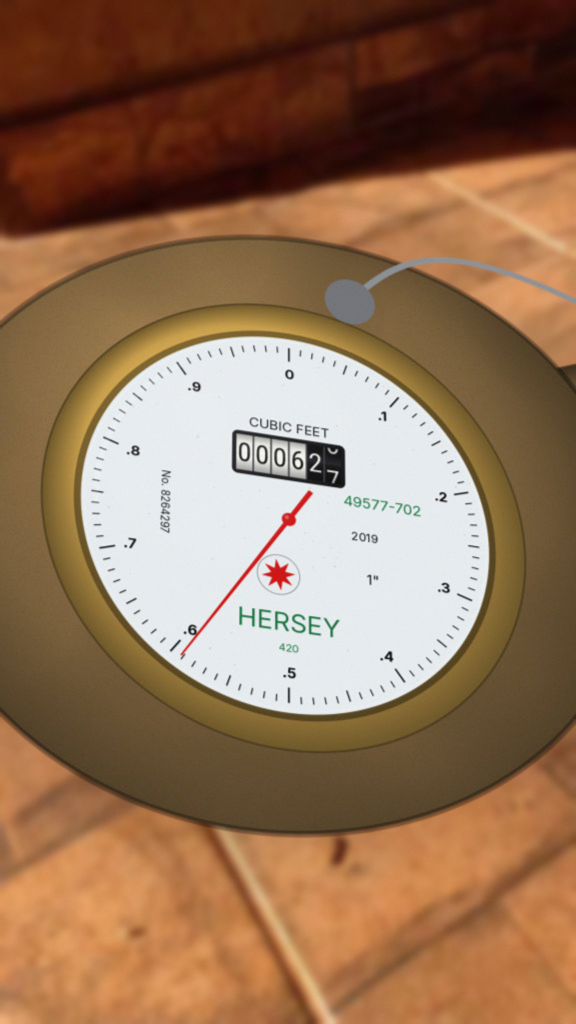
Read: 626.59 ft³
